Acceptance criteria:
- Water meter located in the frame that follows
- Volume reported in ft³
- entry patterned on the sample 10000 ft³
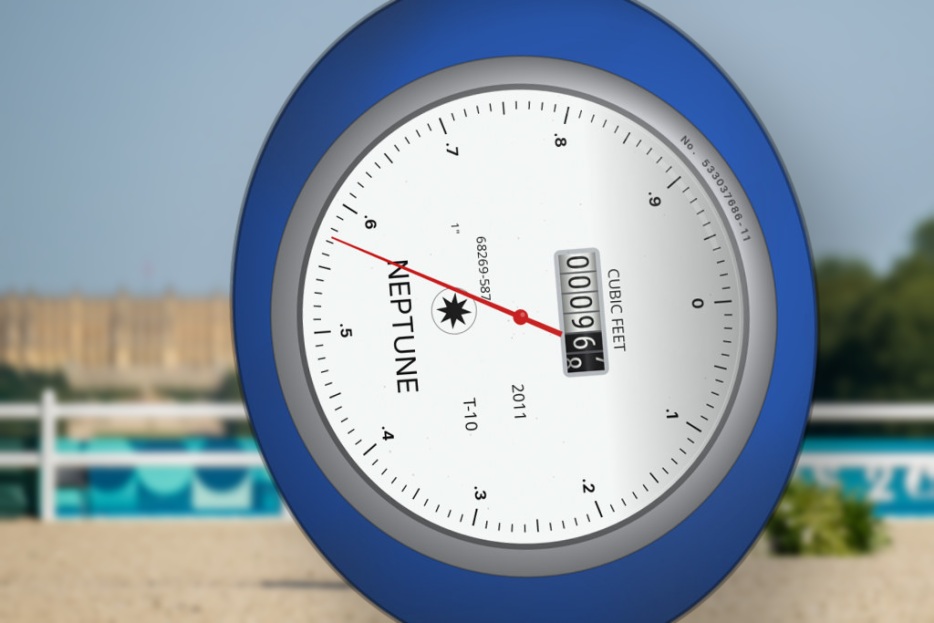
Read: 967.57 ft³
